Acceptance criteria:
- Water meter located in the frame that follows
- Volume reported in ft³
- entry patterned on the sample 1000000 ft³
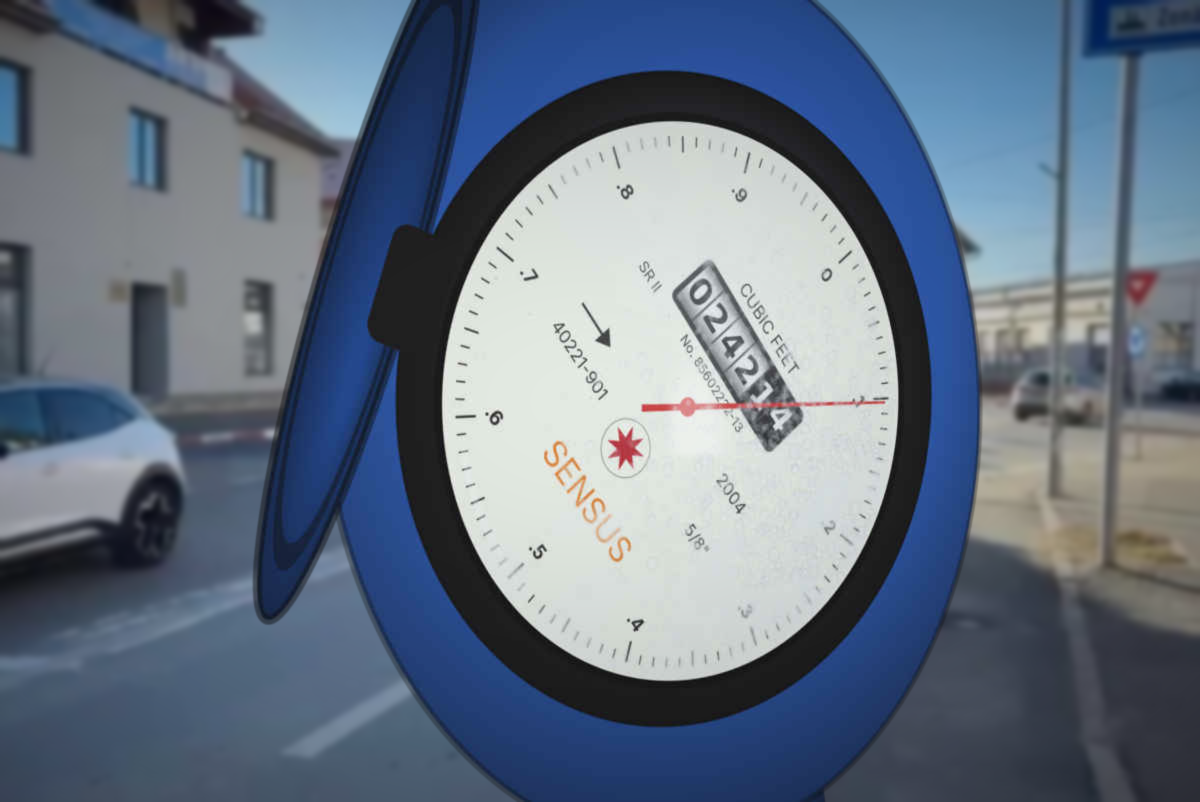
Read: 24214.10 ft³
